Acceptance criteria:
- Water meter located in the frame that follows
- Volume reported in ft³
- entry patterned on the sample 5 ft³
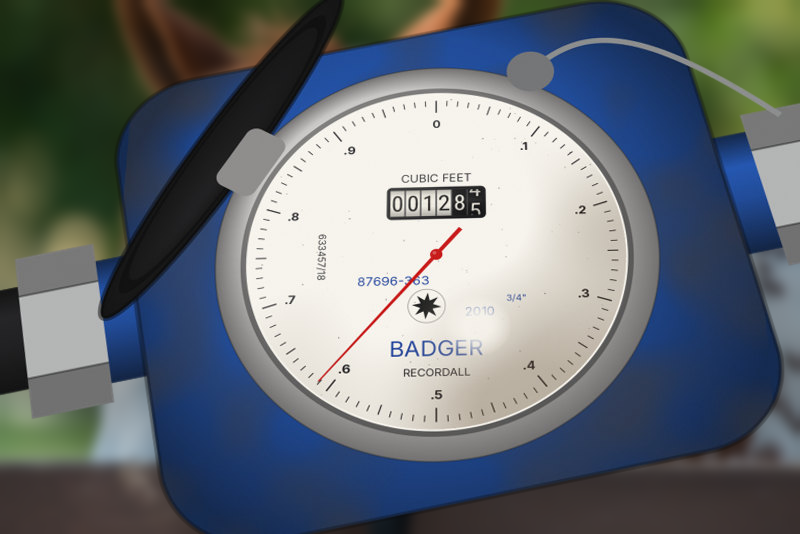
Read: 1284.61 ft³
